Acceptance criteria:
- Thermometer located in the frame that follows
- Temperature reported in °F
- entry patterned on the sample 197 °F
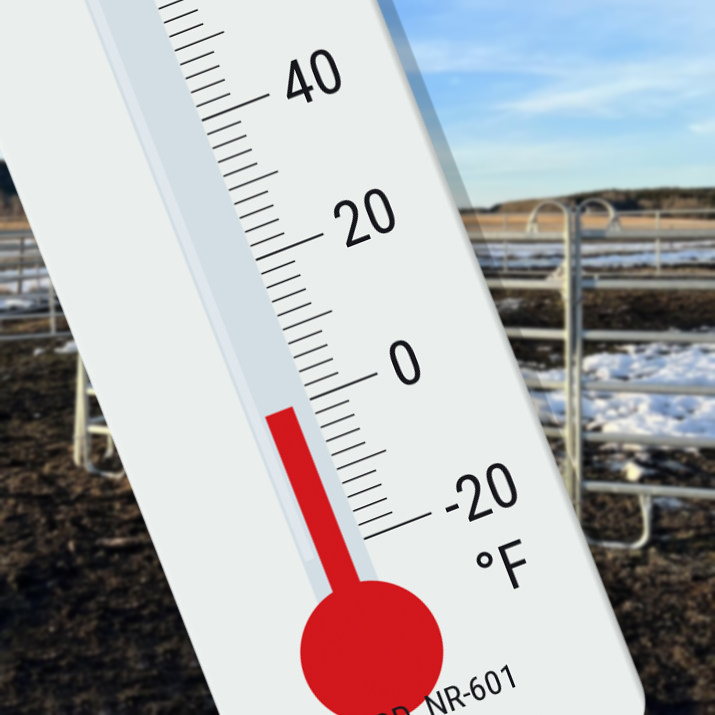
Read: 0 °F
